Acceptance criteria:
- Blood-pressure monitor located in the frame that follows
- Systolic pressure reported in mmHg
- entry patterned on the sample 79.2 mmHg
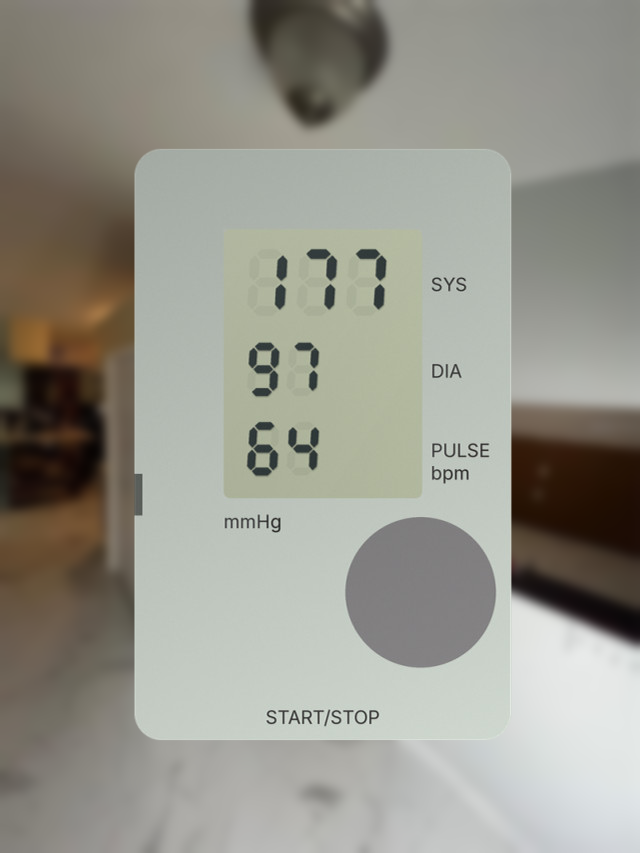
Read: 177 mmHg
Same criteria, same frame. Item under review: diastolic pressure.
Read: 97 mmHg
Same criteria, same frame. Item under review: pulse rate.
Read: 64 bpm
